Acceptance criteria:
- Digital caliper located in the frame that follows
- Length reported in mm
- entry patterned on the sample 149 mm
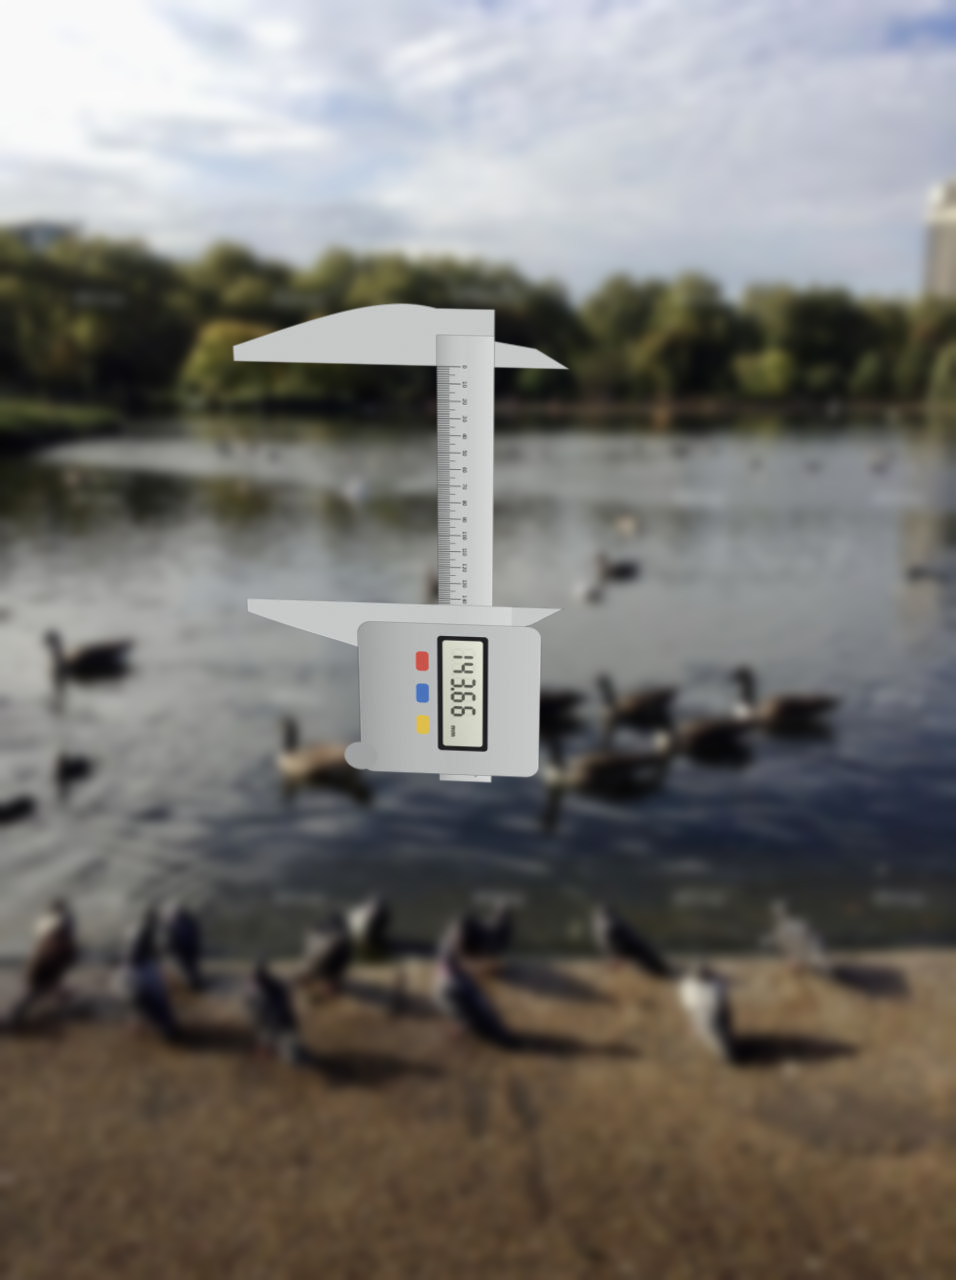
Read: 143.66 mm
